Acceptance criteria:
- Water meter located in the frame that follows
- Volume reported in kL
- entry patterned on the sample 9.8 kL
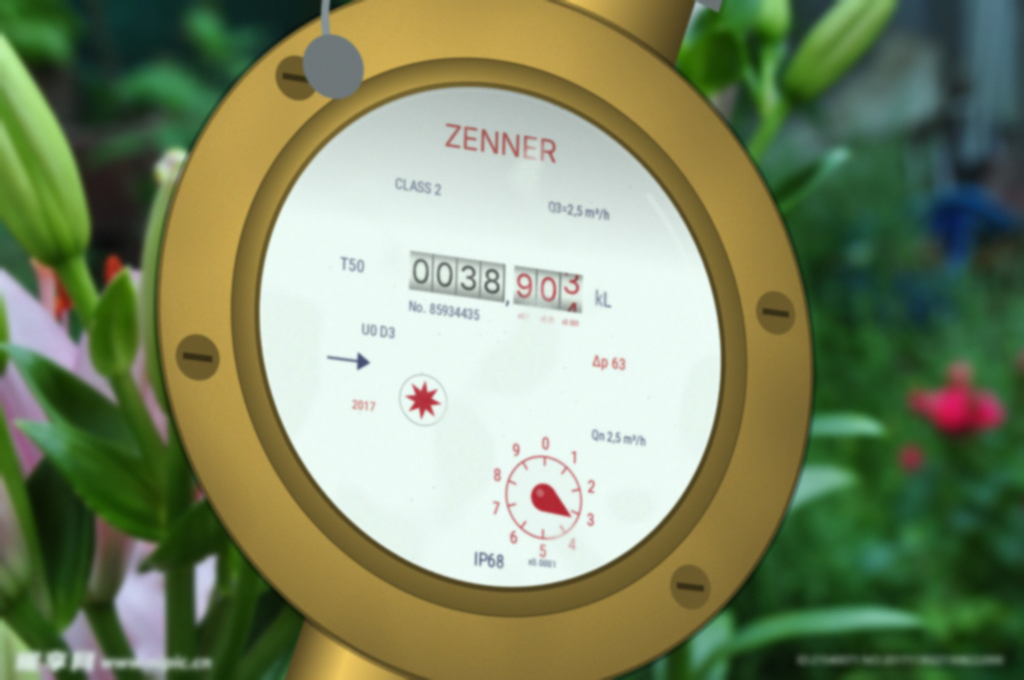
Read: 38.9033 kL
